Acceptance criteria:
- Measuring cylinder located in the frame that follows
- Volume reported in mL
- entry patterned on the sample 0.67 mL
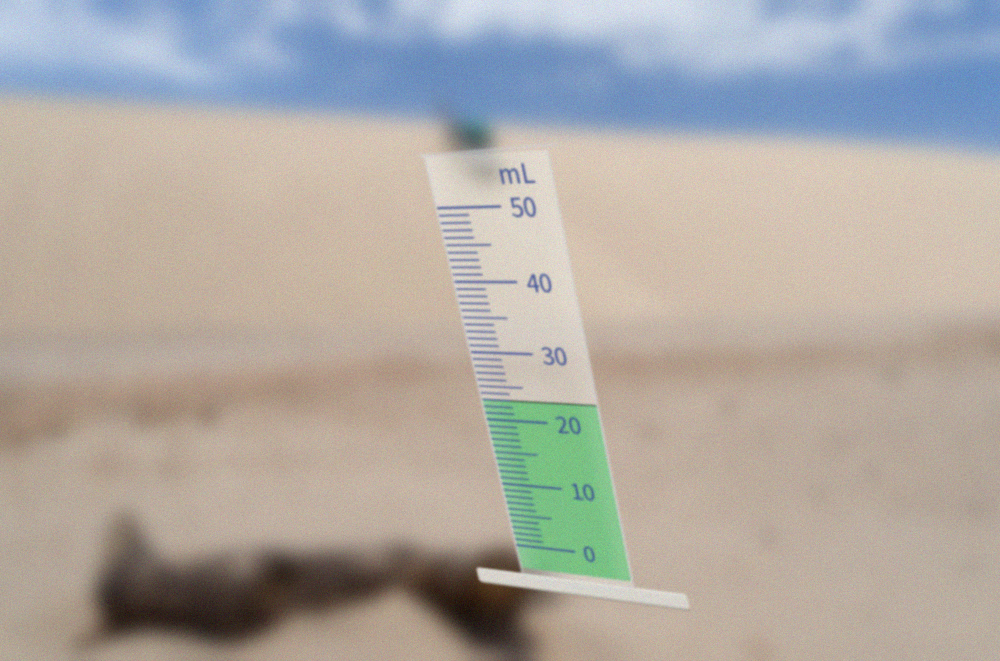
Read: 23 mL
